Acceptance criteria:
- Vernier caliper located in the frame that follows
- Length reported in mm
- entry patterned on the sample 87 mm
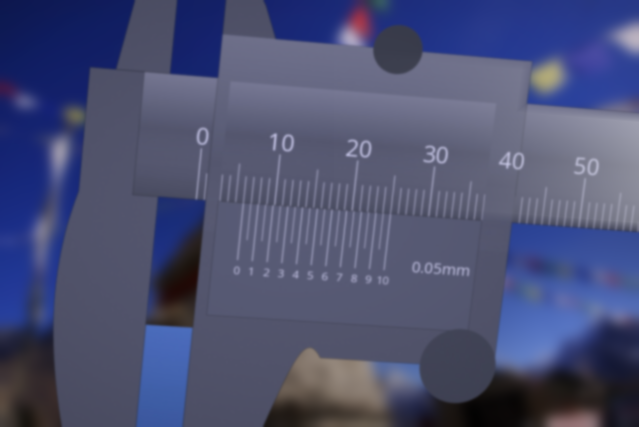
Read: 6.0 mm
